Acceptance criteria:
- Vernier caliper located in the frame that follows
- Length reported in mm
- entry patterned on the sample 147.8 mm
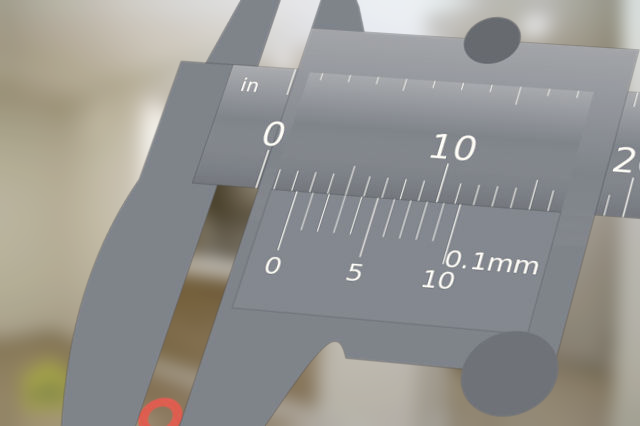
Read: 2.3 mm
